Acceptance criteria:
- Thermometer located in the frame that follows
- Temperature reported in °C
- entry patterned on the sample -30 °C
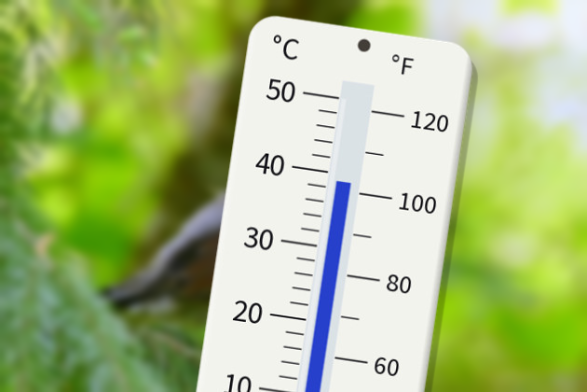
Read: 39 °C
